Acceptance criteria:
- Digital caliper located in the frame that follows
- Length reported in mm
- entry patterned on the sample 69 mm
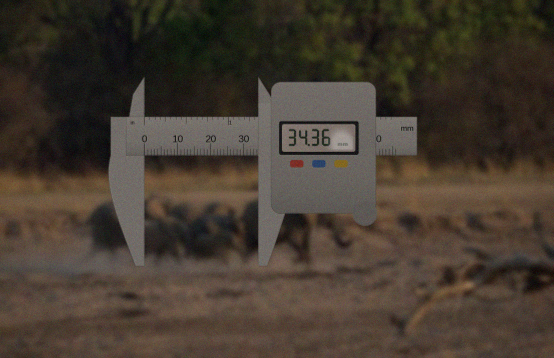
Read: 34.36 mm
